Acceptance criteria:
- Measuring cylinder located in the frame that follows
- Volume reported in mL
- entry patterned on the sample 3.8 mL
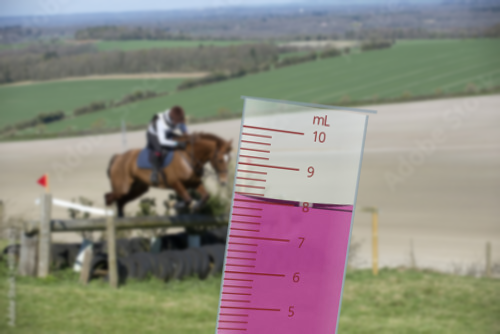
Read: 8 mL
